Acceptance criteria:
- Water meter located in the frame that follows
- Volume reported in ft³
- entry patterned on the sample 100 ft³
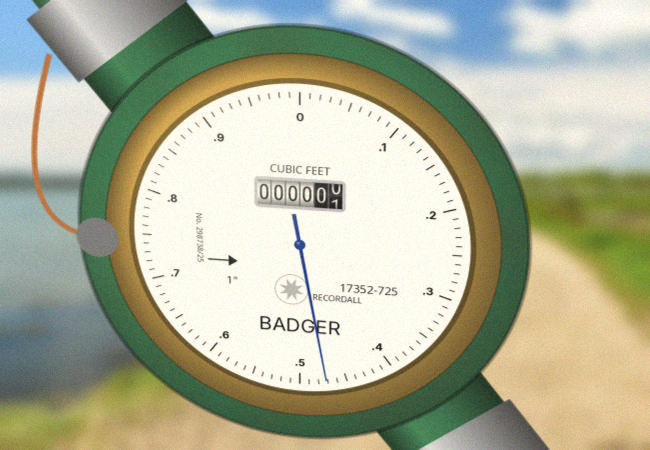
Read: 0.47 ft³
